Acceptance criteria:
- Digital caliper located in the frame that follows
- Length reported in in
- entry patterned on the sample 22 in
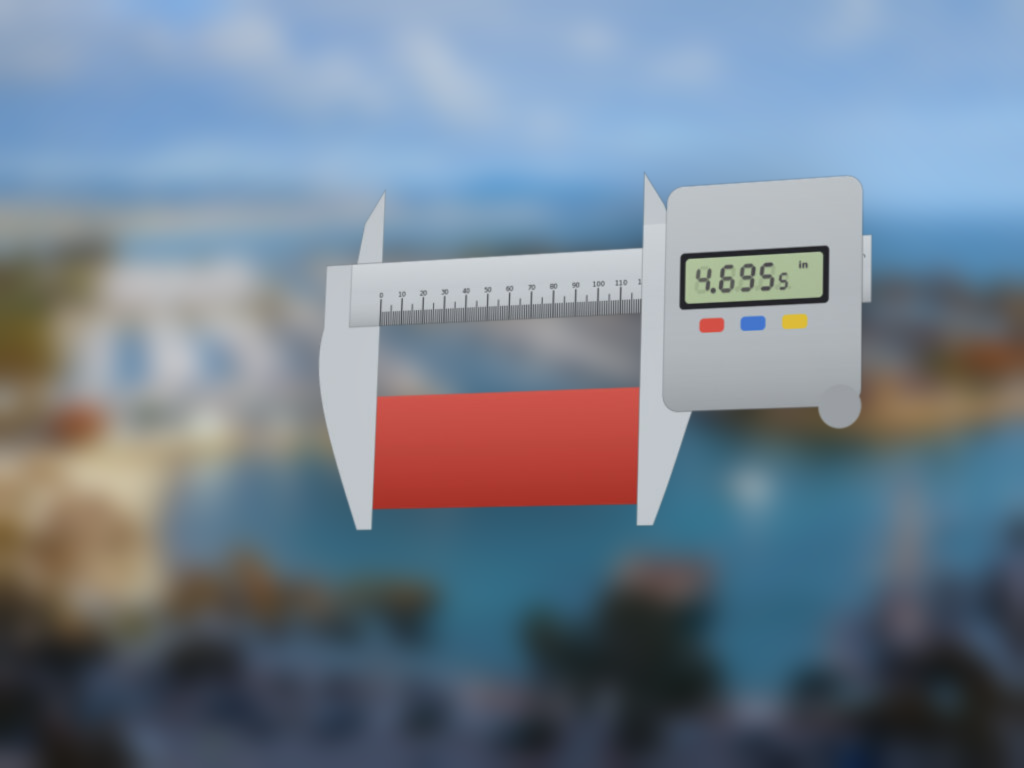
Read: 4.6955 in
